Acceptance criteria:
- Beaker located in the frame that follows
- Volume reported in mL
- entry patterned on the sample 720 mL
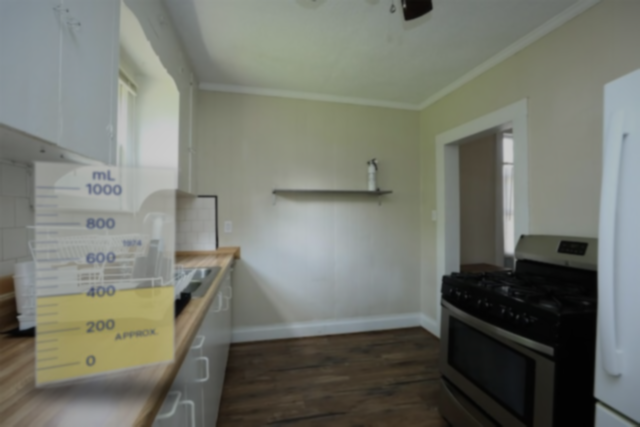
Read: 400 mL
